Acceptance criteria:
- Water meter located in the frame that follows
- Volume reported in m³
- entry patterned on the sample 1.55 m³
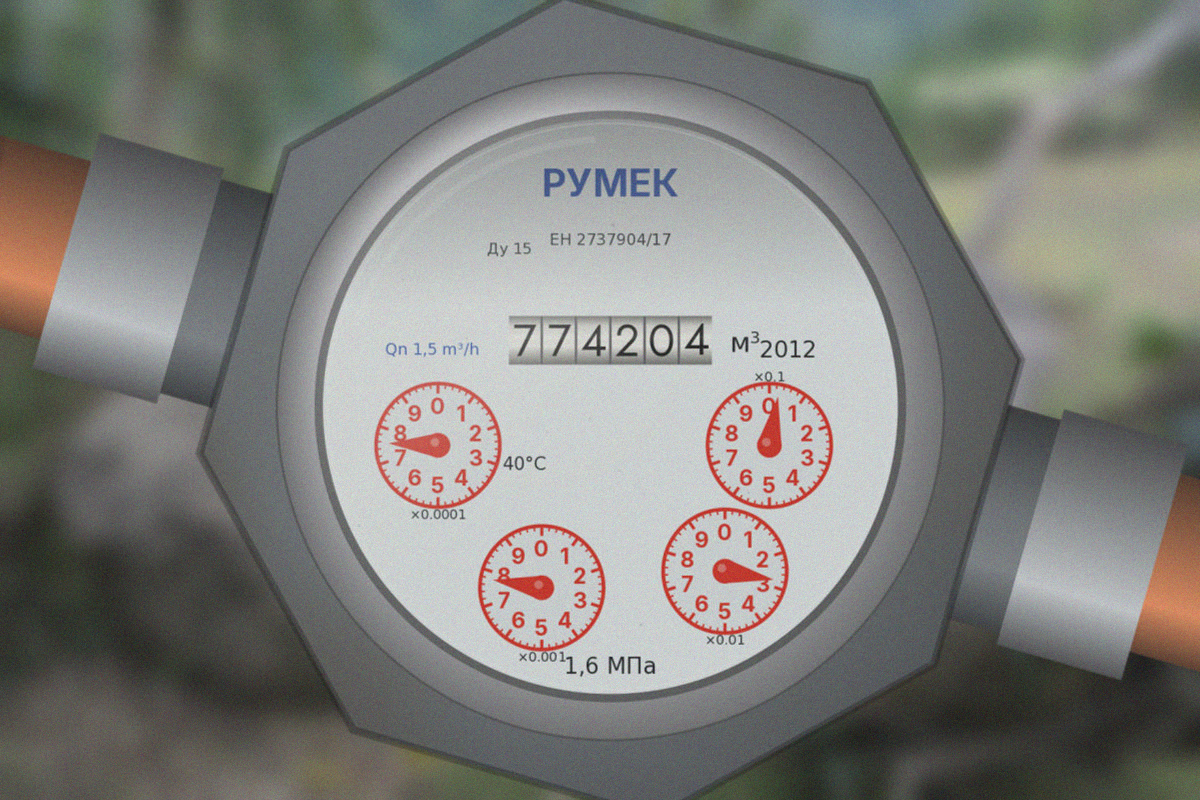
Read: 774204.0277 m³
